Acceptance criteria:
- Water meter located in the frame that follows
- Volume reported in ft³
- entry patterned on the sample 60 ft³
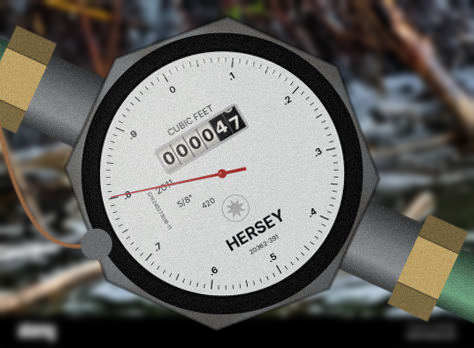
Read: 46.80 ft³
